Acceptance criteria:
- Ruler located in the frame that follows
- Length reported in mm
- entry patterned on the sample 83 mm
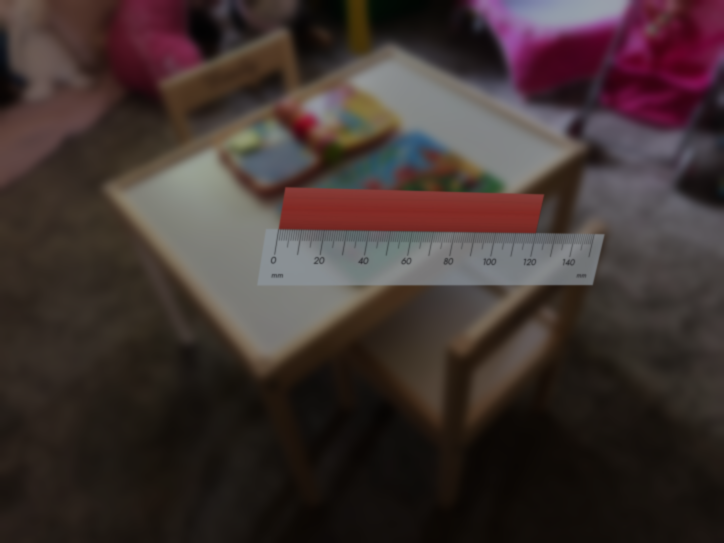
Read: 120 mm
